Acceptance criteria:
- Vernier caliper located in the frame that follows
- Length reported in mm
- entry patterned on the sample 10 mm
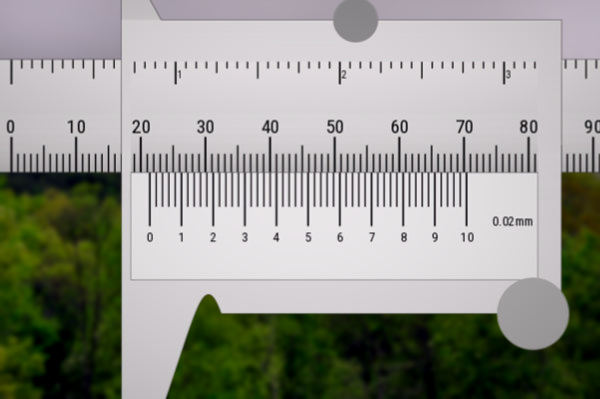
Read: 21.4 mm
